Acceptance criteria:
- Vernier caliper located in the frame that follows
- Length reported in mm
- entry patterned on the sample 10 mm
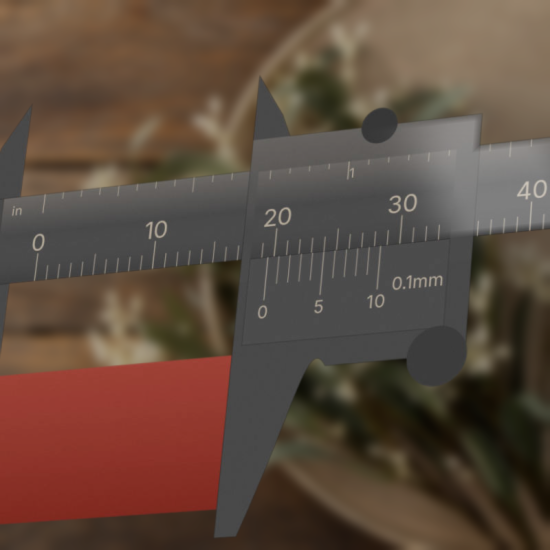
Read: 19.5 mm
